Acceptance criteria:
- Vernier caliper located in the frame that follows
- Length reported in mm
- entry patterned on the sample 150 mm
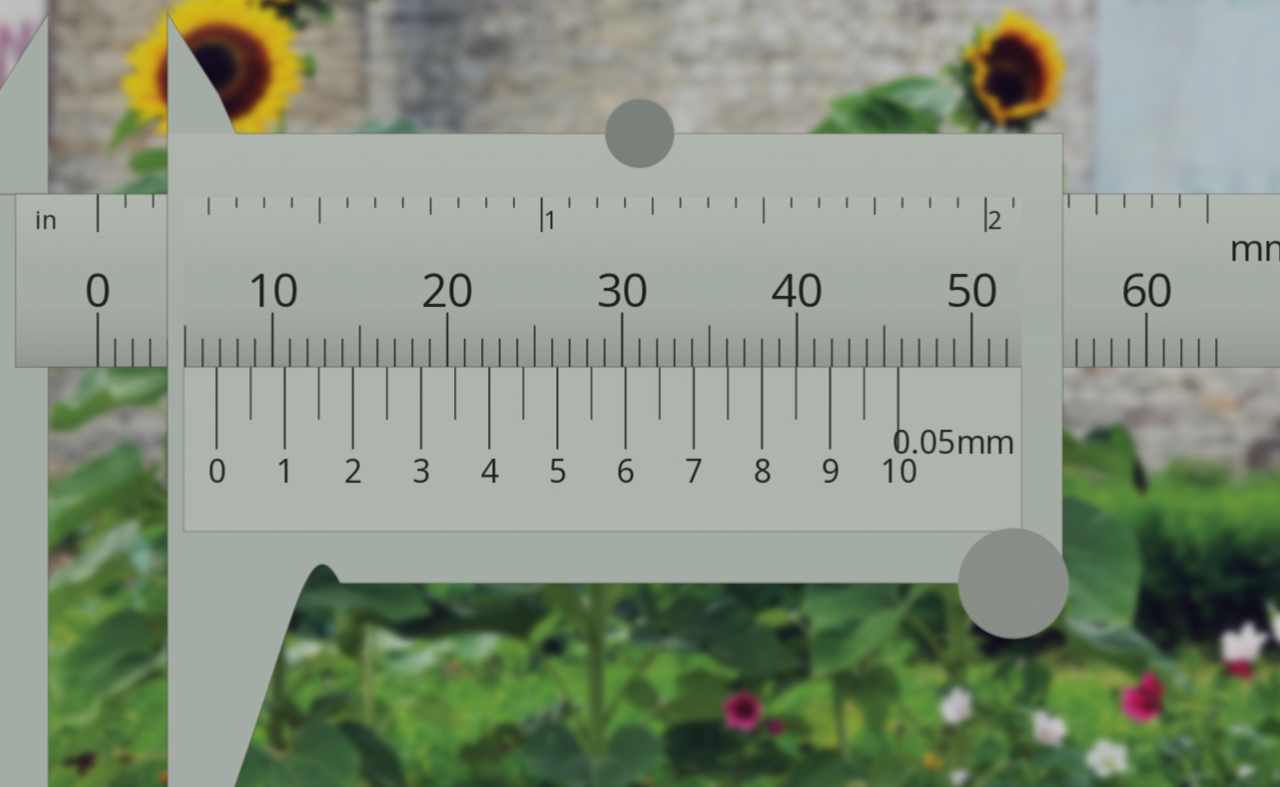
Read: 6.8 mm
